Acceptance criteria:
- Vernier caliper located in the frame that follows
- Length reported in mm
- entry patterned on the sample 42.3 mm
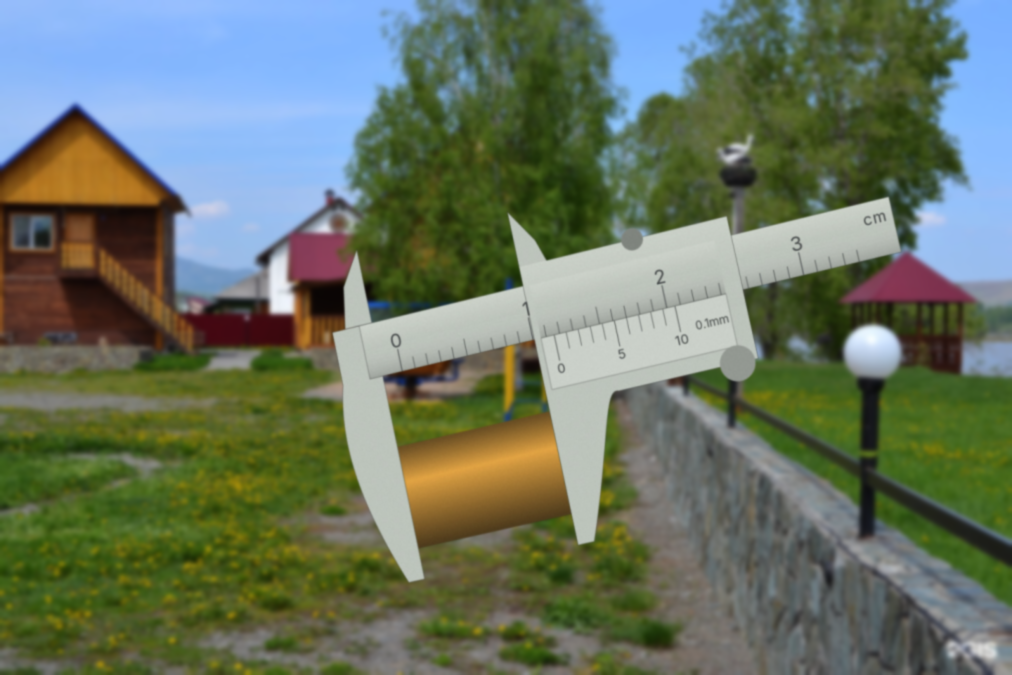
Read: 11.6 mm
